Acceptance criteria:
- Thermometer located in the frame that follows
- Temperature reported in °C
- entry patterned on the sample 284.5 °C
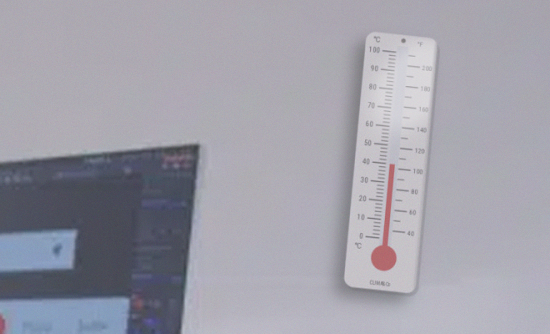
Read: 40 °C
